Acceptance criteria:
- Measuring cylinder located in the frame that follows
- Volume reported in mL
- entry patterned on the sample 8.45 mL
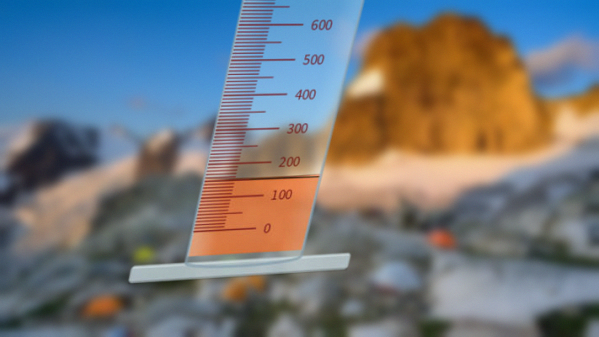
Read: 150 mL
